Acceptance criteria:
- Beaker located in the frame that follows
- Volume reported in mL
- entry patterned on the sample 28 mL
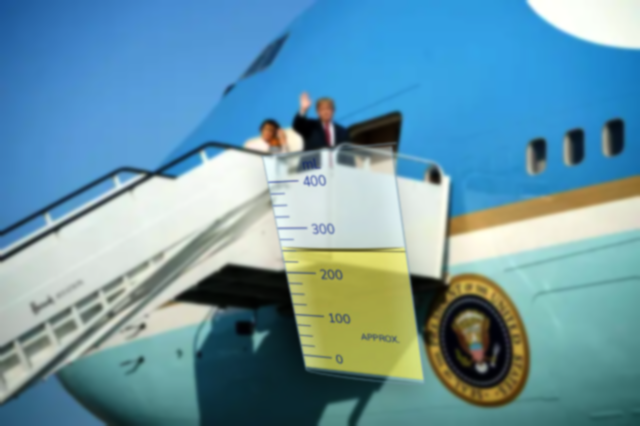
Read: 250 mL
